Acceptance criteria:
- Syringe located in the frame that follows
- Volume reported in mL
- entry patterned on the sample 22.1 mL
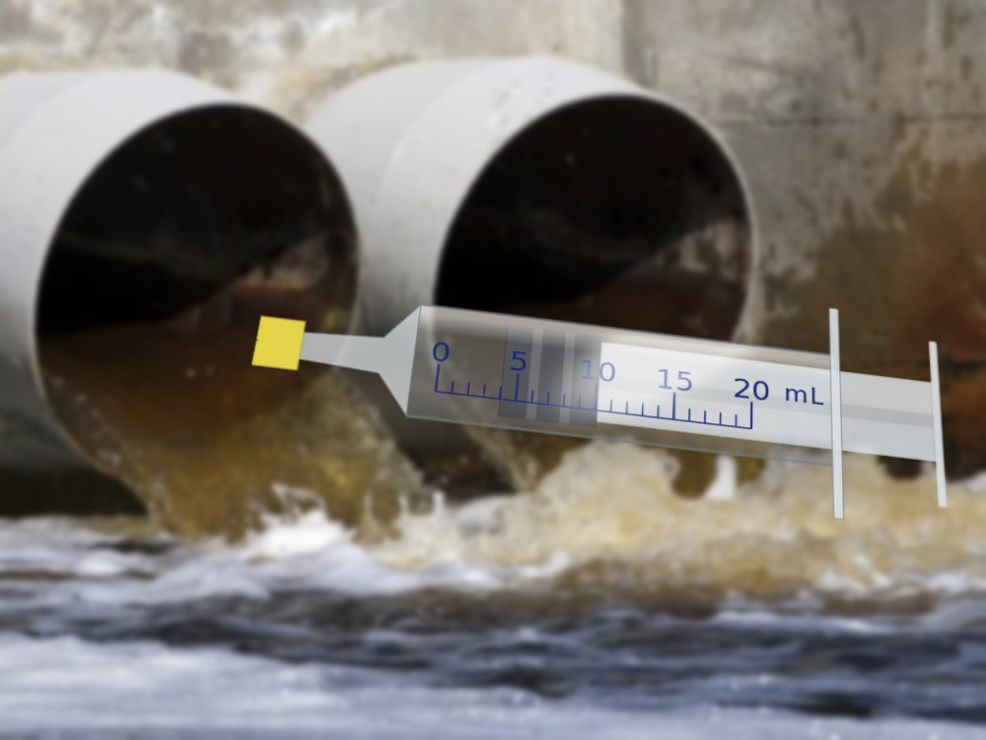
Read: 4 mL
